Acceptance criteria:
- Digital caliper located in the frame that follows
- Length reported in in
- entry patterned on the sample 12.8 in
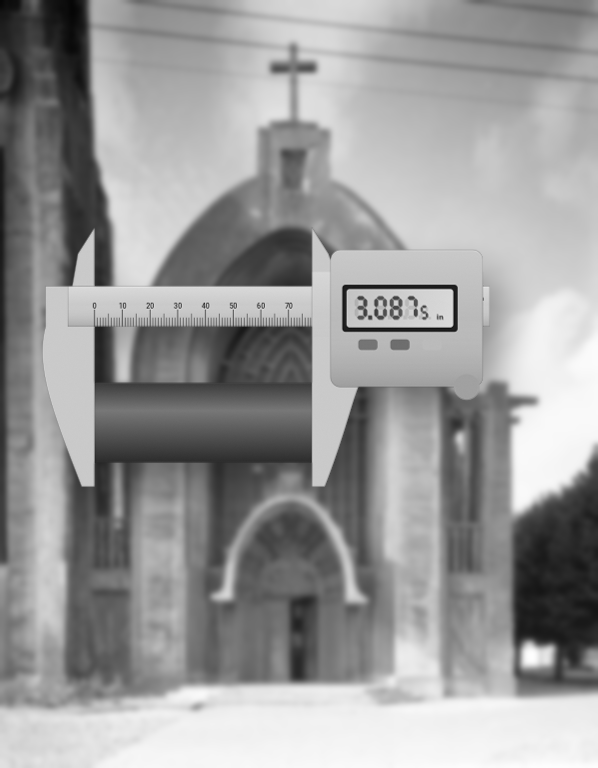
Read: 3.0875 in
